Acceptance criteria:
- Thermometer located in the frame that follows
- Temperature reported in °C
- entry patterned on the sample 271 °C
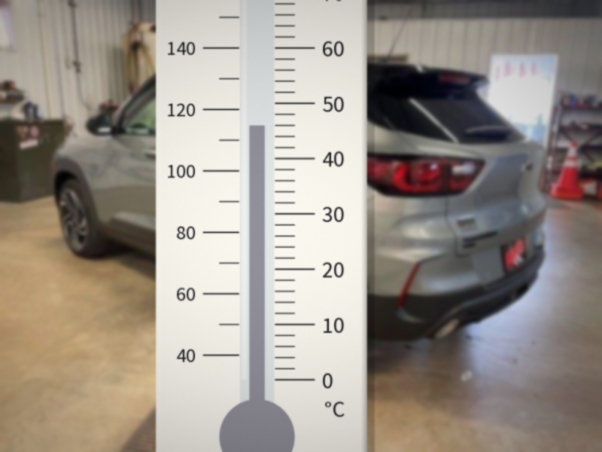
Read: 46 °C
